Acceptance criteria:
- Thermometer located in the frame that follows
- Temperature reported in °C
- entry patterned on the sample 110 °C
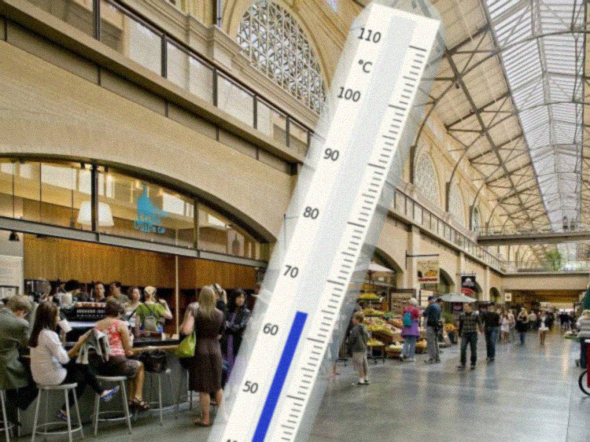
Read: 64 °C
